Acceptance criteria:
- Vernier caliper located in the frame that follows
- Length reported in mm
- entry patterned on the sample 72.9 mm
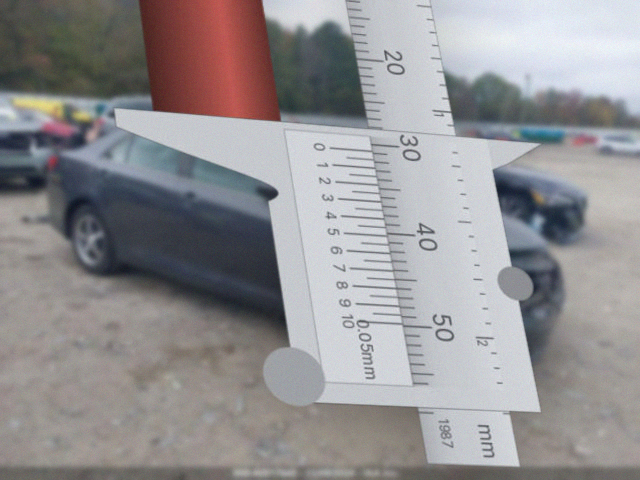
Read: 30.8 mm
